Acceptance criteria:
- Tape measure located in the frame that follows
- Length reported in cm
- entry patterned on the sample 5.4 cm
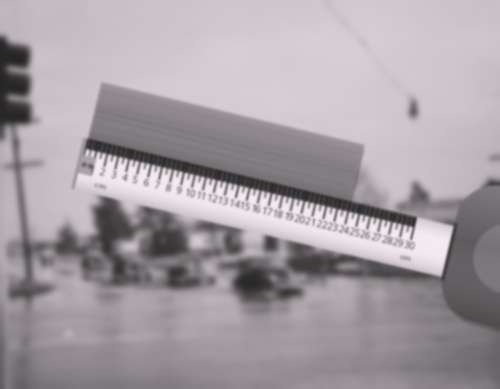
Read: 24 cm
